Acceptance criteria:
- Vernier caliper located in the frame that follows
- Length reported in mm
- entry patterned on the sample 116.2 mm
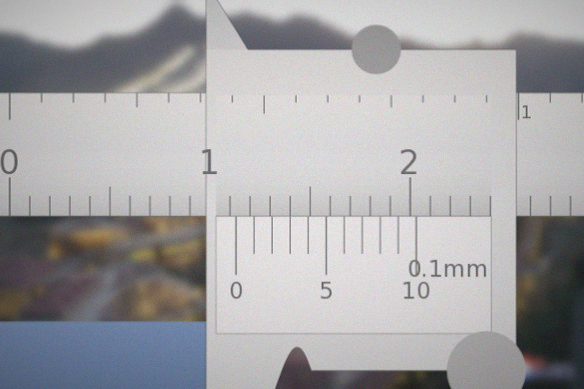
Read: 11.3 mm
